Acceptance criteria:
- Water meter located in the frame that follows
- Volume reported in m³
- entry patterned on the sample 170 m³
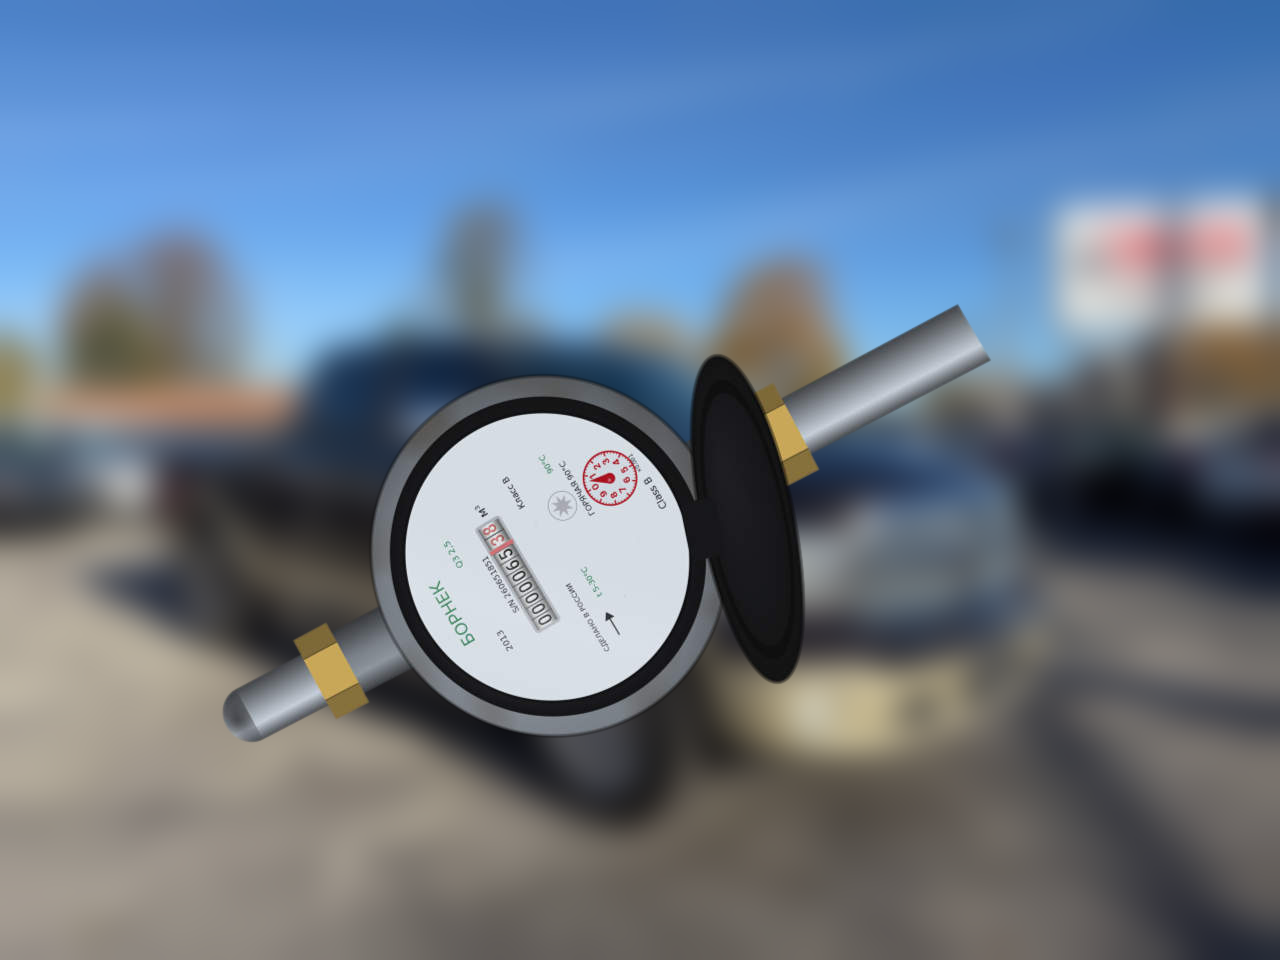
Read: 65.380 m³
